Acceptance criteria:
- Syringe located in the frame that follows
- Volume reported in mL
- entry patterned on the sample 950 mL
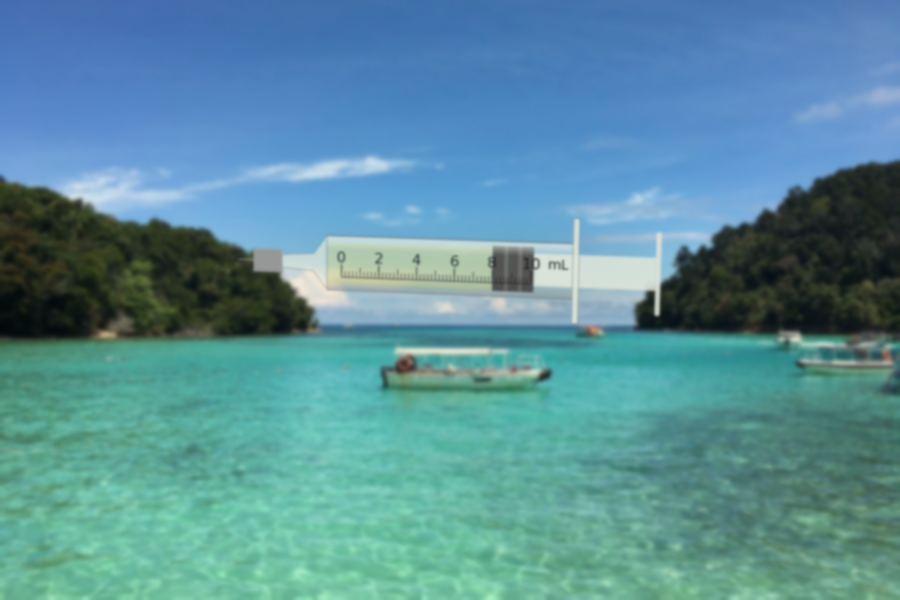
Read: 8 mL
